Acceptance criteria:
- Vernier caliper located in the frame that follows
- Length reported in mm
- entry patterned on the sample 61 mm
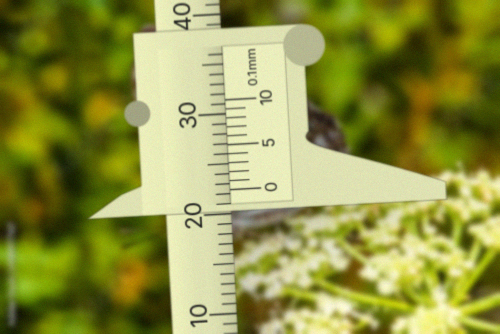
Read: 22.4 mm
